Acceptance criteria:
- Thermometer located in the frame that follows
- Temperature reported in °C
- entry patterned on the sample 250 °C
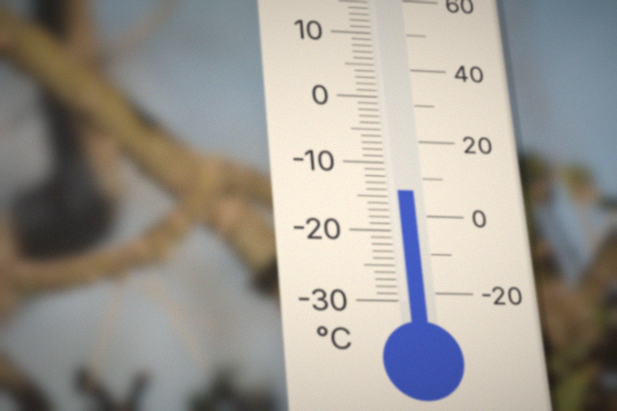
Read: -14 °C
